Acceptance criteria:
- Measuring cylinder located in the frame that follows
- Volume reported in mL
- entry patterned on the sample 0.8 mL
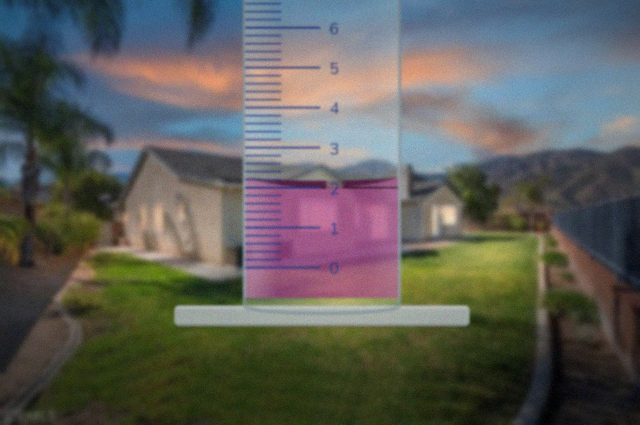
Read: 2 mL
